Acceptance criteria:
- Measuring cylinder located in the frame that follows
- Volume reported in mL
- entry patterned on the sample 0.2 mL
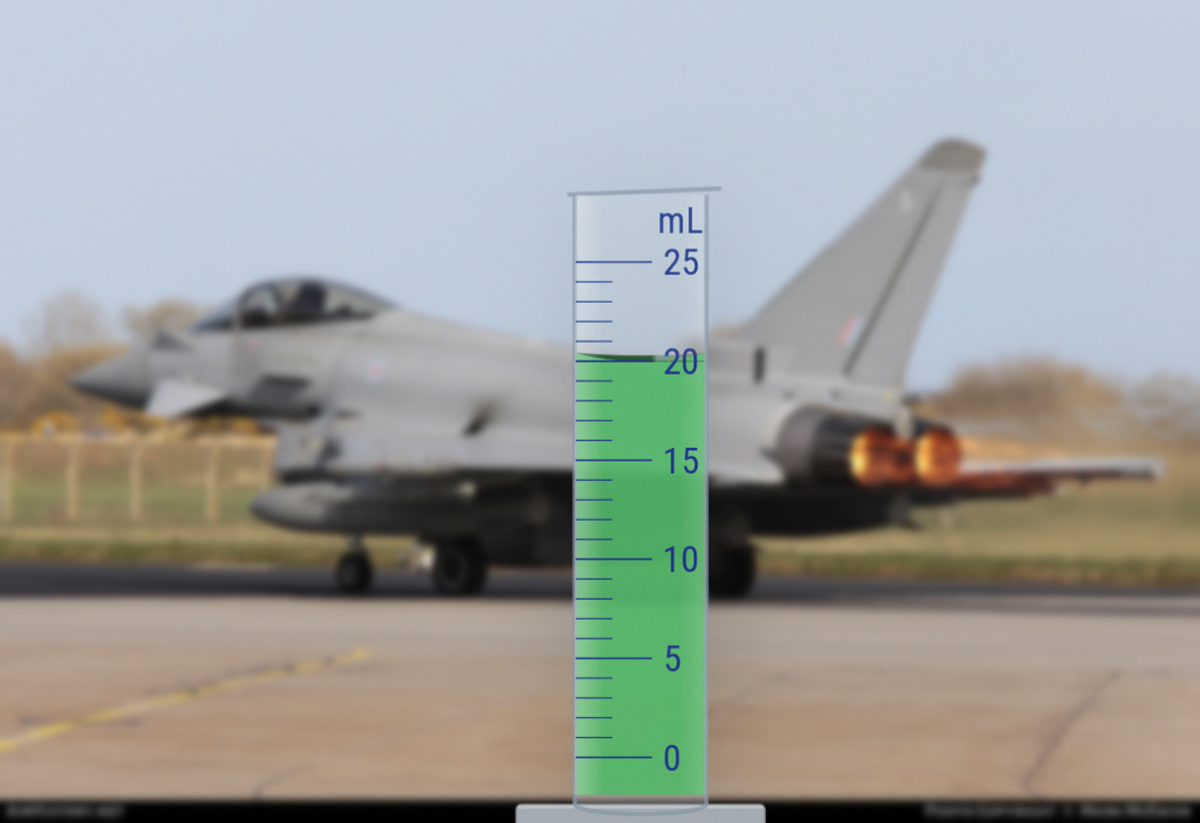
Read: 20 mL
